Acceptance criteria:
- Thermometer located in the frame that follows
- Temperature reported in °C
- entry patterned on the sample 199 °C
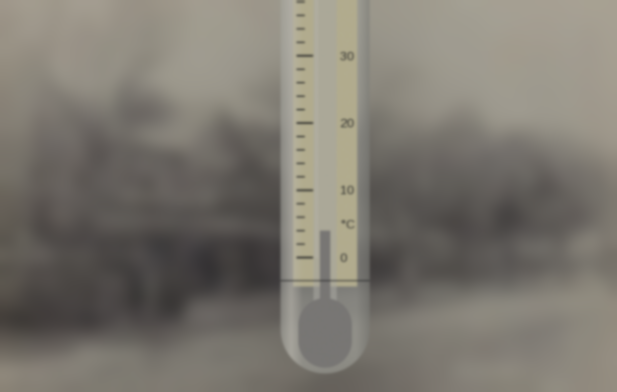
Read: 4 °C
